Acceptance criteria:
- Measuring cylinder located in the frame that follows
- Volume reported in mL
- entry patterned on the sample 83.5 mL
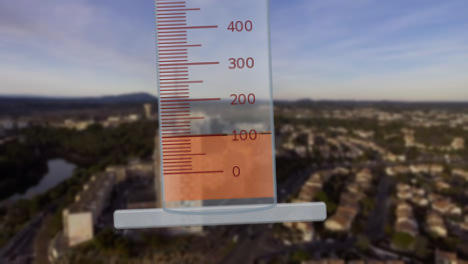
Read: 100 mL
